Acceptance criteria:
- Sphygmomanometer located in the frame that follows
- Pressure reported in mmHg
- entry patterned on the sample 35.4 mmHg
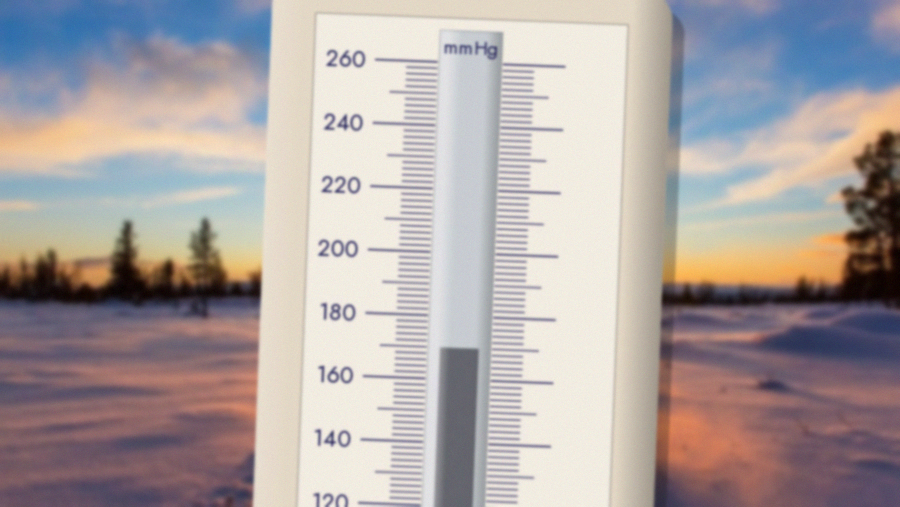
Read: 170 mmHg
